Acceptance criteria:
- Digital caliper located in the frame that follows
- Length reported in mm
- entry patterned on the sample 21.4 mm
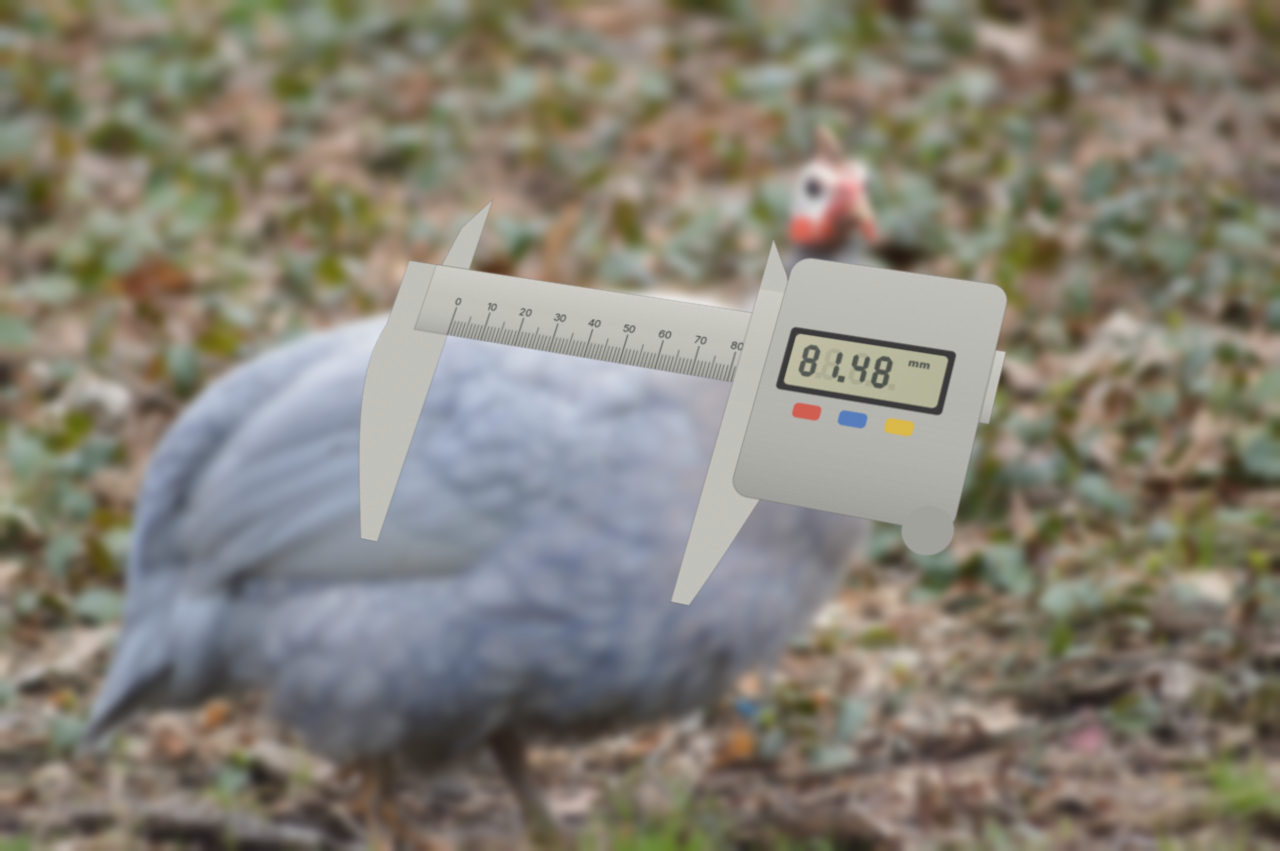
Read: 81.48 mm
